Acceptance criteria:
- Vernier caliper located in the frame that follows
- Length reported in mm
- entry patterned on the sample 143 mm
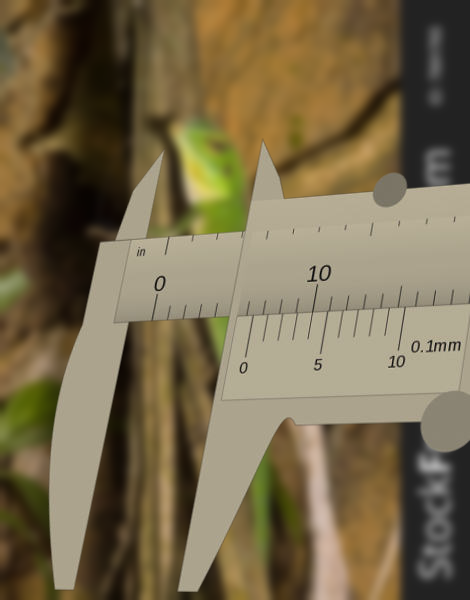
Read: 6.4 mm
